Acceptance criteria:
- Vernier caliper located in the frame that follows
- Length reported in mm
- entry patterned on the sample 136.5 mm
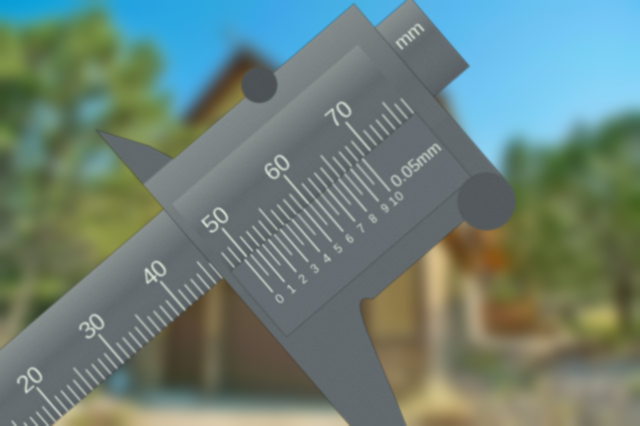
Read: 49.6 mm
